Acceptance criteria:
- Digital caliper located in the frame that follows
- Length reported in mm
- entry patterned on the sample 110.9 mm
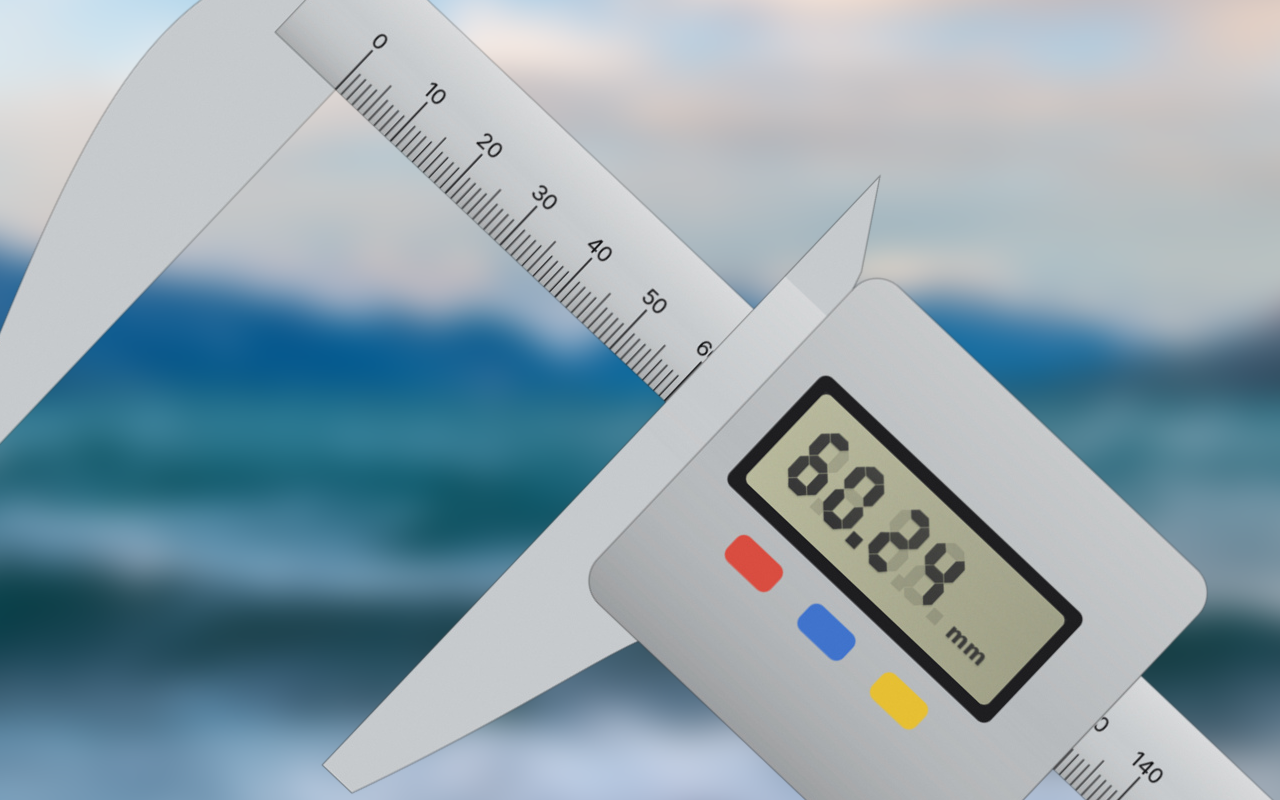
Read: 60.24 mm
